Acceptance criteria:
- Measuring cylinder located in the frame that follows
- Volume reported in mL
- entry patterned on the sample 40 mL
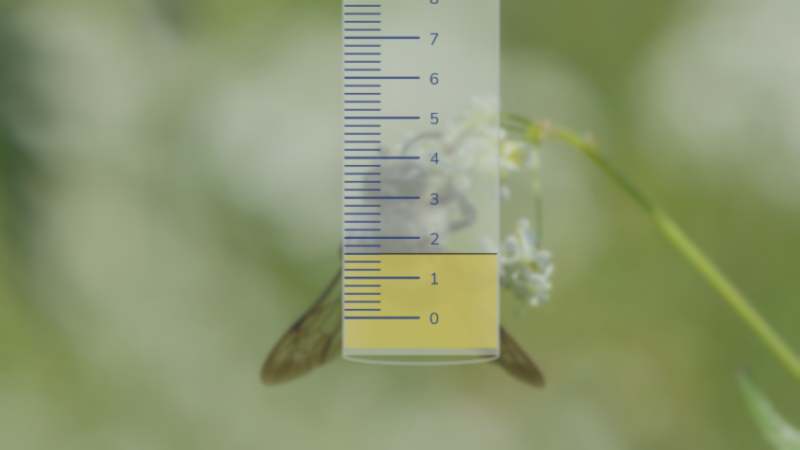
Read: 1.6 mL
